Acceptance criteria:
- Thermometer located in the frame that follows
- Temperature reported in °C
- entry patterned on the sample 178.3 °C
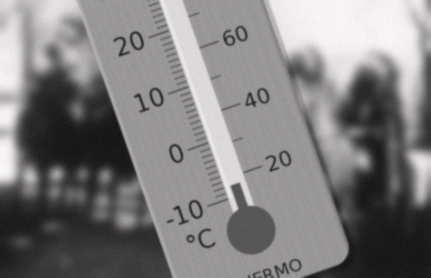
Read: -8 °C
